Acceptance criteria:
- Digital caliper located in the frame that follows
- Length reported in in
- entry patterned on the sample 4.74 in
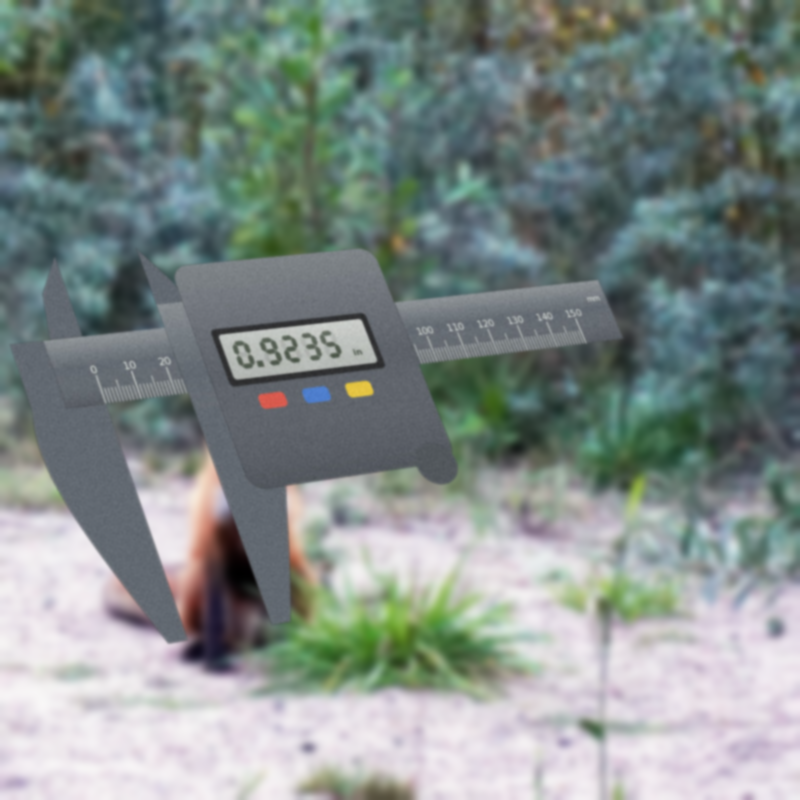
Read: 0.9235 in
